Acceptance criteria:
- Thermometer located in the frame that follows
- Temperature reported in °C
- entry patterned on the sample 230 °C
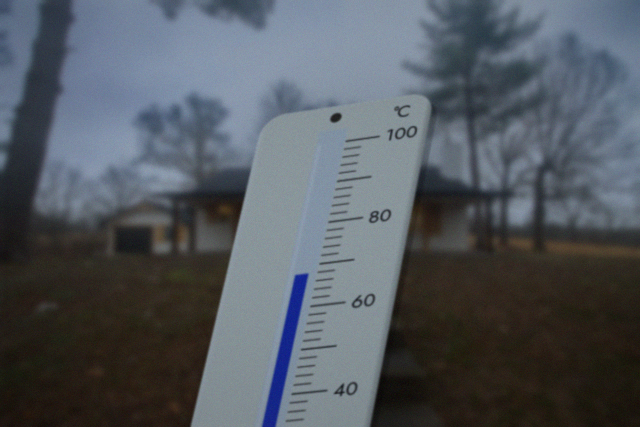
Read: 68 °C
